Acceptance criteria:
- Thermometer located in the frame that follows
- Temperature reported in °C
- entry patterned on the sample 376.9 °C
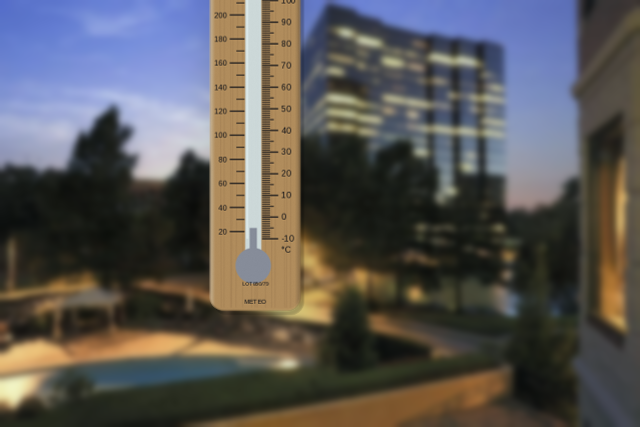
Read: -5 °C
